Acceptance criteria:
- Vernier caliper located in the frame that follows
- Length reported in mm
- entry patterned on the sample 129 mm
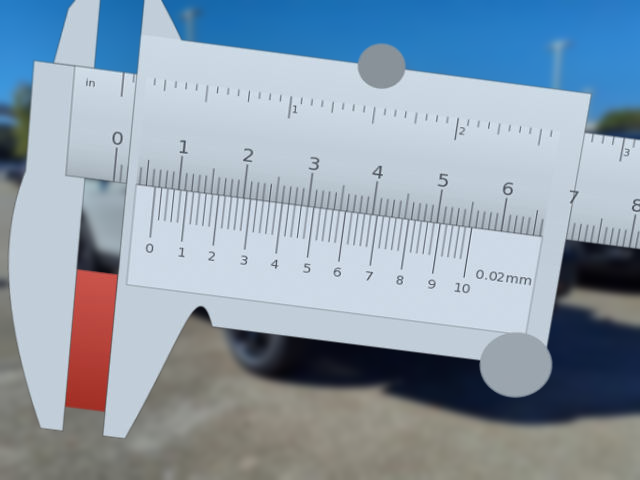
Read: 6.4 mm
